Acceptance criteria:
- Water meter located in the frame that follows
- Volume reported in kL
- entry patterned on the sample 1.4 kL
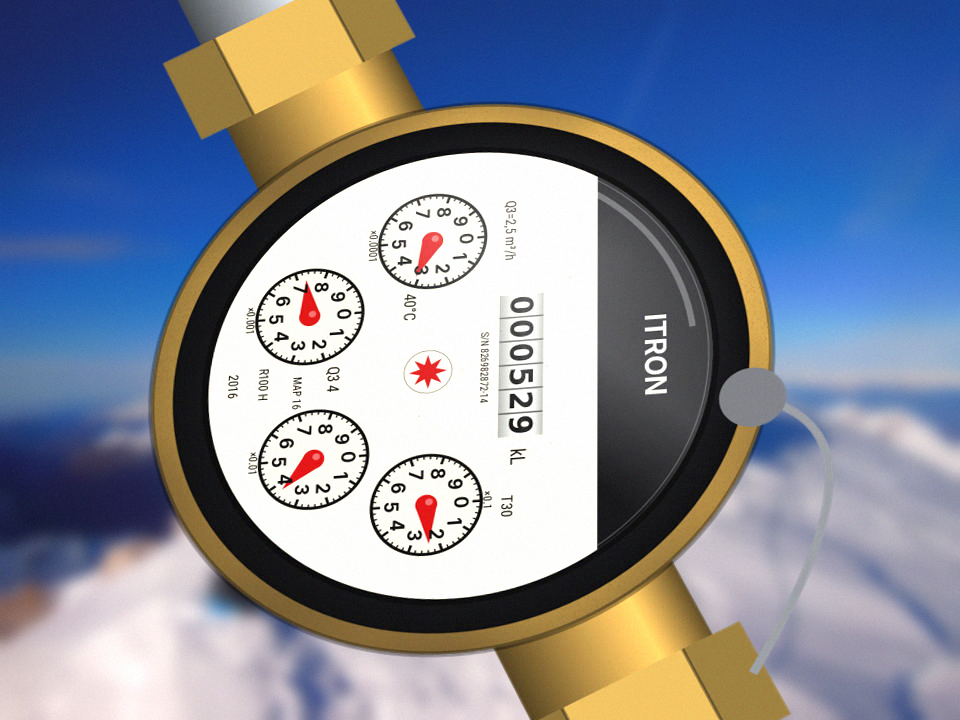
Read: 529.2373 kL
